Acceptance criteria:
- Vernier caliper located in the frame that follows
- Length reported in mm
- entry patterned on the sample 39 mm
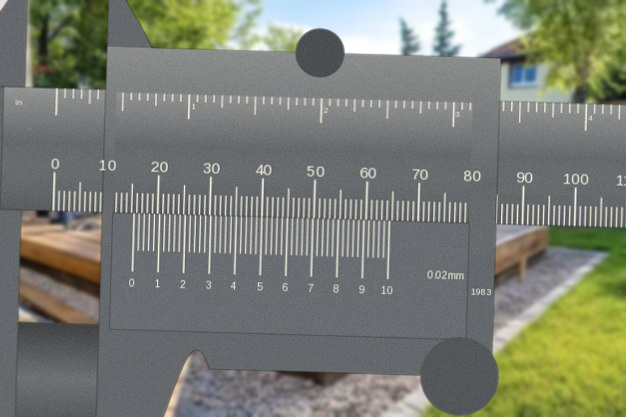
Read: 15.5 mm
